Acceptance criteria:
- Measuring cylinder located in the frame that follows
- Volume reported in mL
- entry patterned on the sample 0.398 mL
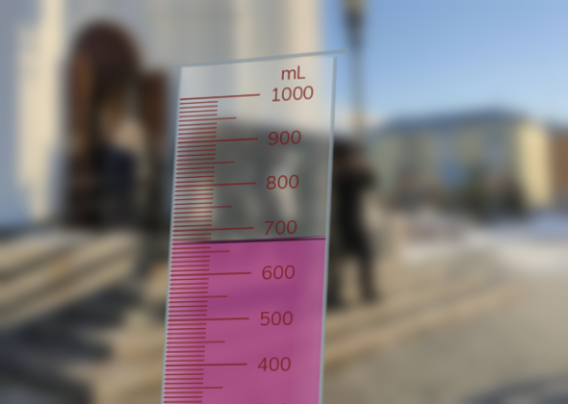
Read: 670 mL
